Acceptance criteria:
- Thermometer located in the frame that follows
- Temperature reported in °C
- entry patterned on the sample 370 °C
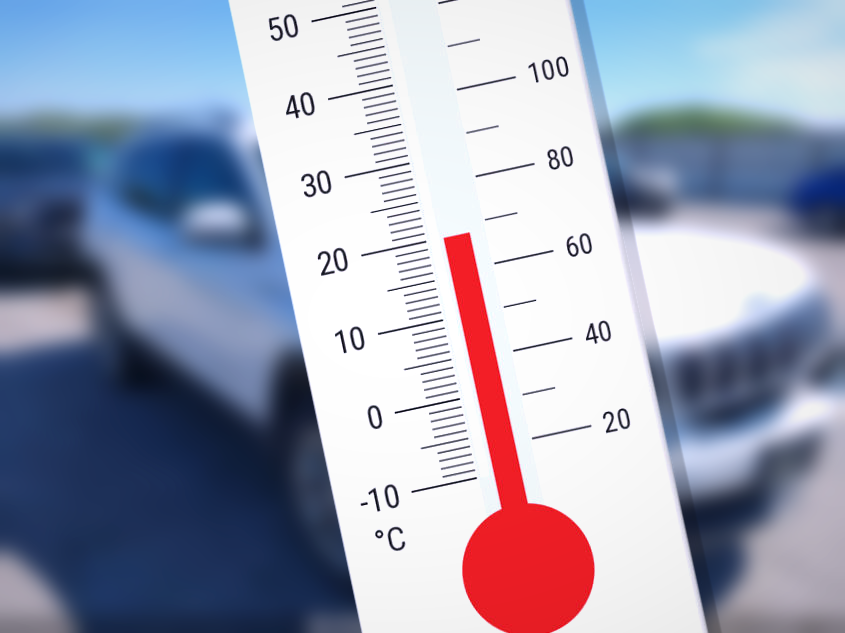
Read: 20 °C
